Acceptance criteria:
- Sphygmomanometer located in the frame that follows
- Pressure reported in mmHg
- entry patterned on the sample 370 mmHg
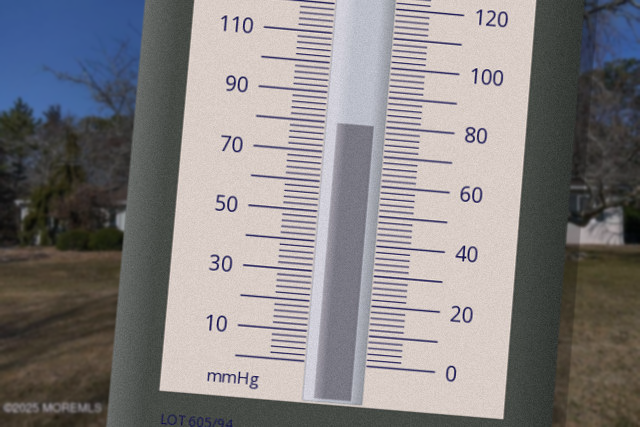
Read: 80 mmHg
